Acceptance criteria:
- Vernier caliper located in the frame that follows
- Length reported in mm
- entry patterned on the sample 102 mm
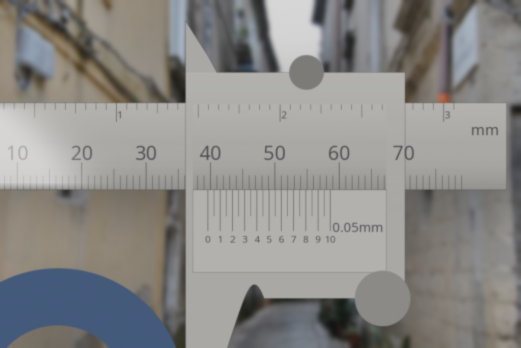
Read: 39.6 mm
